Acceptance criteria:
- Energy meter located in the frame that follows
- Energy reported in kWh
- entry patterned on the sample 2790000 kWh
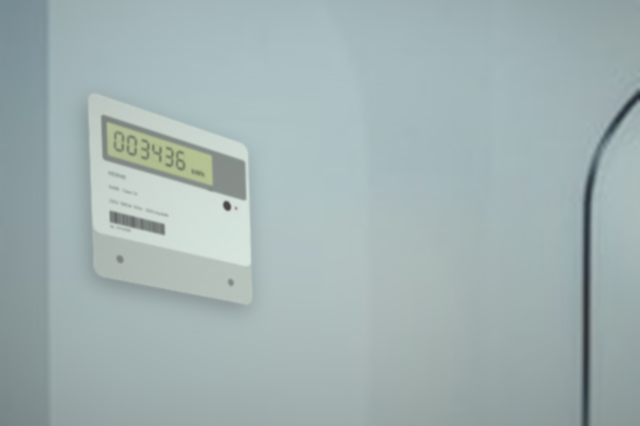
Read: 3436 kWh
